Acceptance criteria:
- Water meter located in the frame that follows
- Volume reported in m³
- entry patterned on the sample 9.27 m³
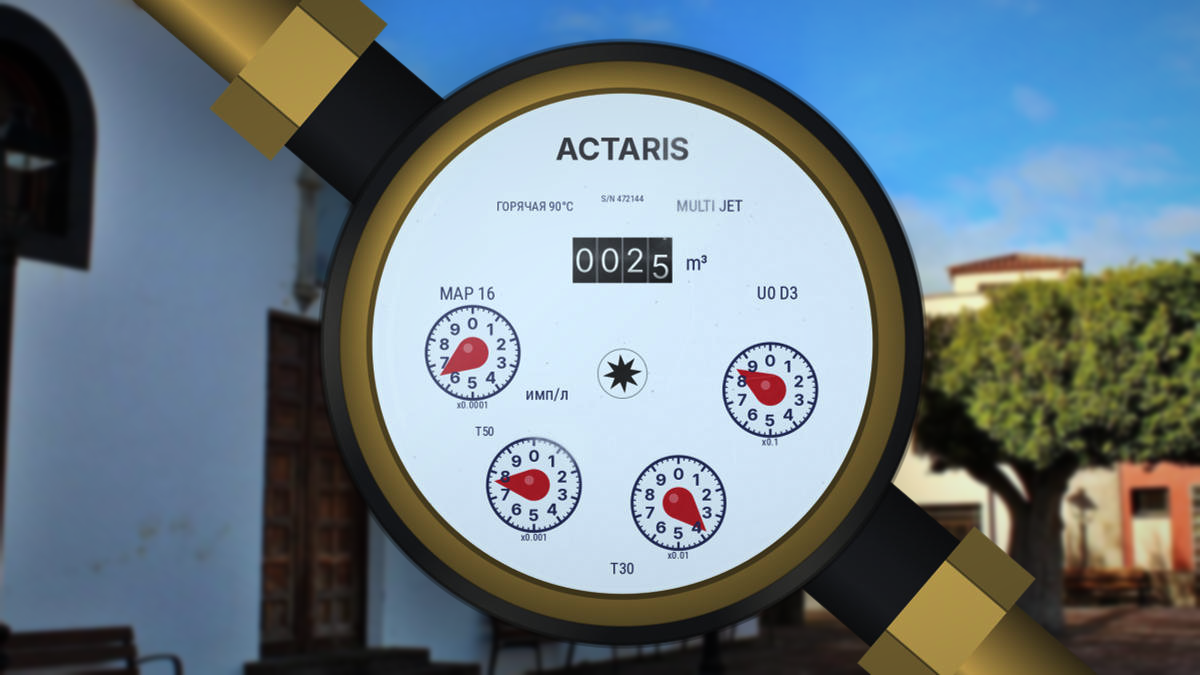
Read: 24.8376 m³
